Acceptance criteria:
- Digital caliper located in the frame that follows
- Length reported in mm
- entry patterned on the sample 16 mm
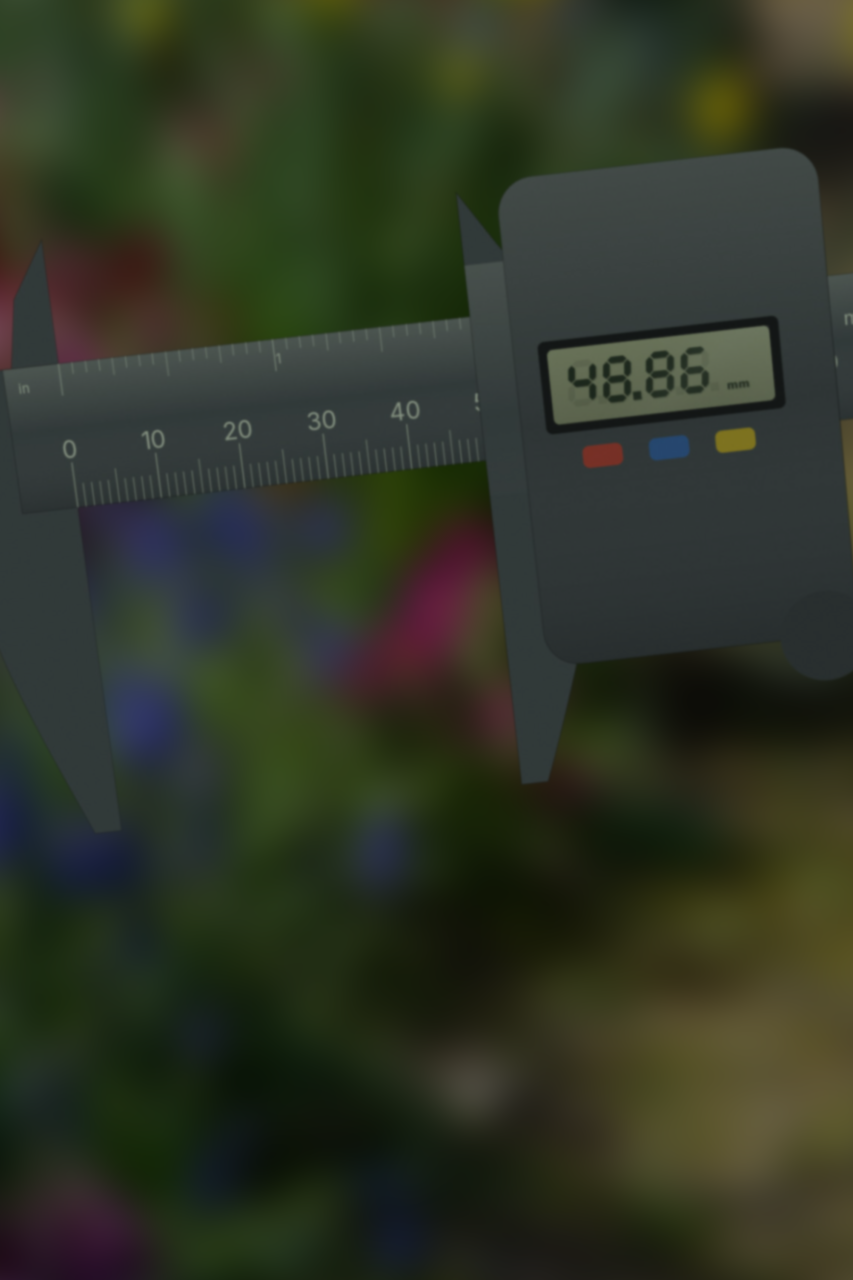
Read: 48.86 mm
